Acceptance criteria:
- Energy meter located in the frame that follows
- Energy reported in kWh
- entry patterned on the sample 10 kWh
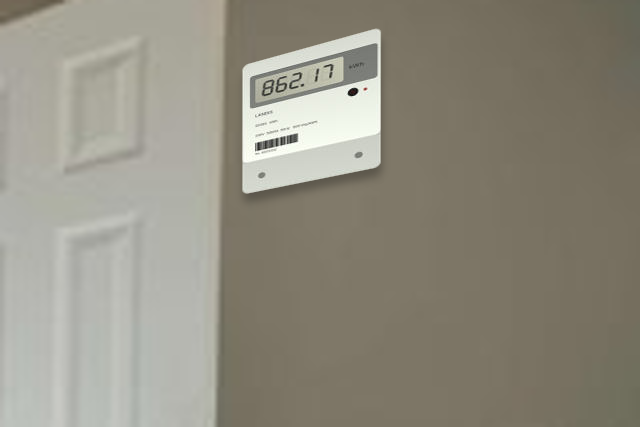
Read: 862.17 kWh
